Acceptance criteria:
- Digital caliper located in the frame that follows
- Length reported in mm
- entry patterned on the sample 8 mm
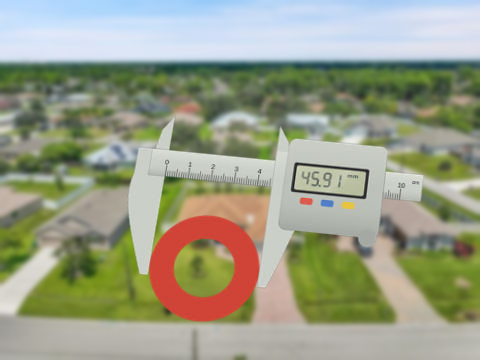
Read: 45.91 mm
